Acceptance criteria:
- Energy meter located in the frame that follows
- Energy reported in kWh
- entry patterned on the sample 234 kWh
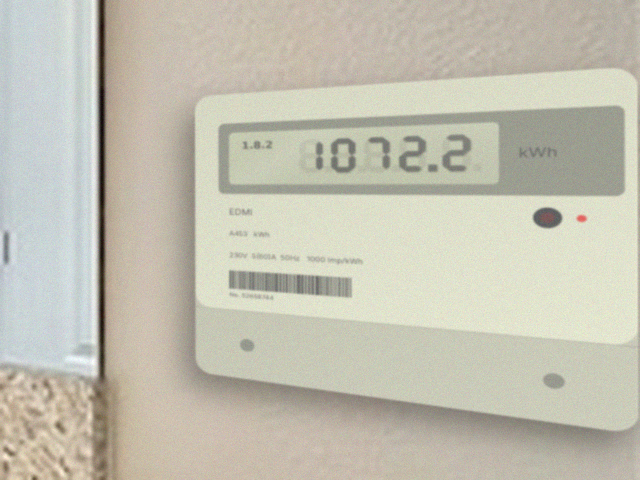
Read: 1072.2 kWh
